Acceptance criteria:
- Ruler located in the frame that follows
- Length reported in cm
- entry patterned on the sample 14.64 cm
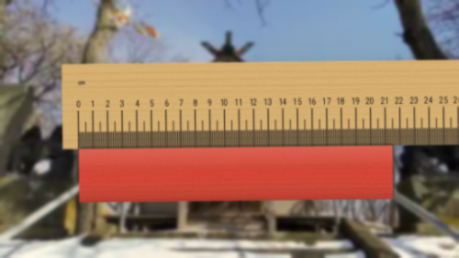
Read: 21.5 cm
